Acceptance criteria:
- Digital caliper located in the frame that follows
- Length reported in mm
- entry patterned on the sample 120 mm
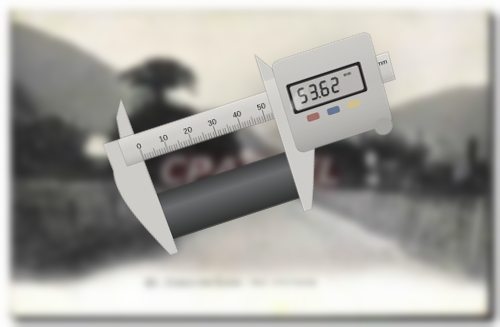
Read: 53.62 mm
